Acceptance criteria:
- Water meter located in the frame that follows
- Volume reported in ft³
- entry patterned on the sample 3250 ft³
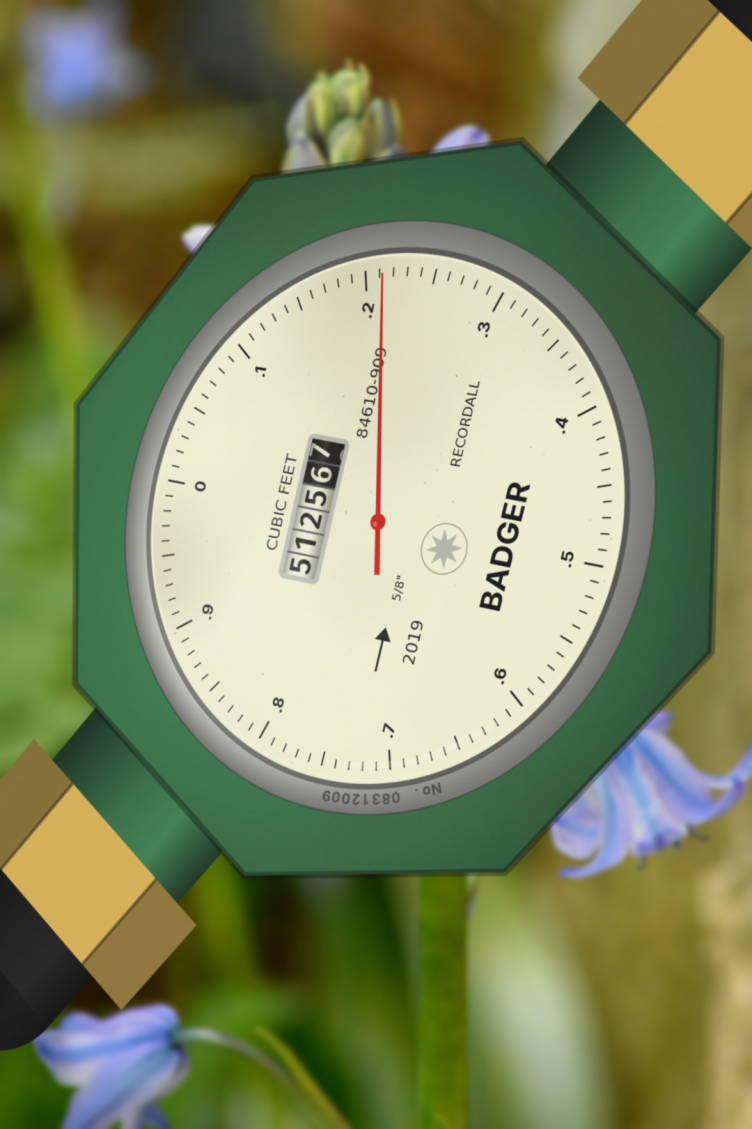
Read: 512567.21 ft³
